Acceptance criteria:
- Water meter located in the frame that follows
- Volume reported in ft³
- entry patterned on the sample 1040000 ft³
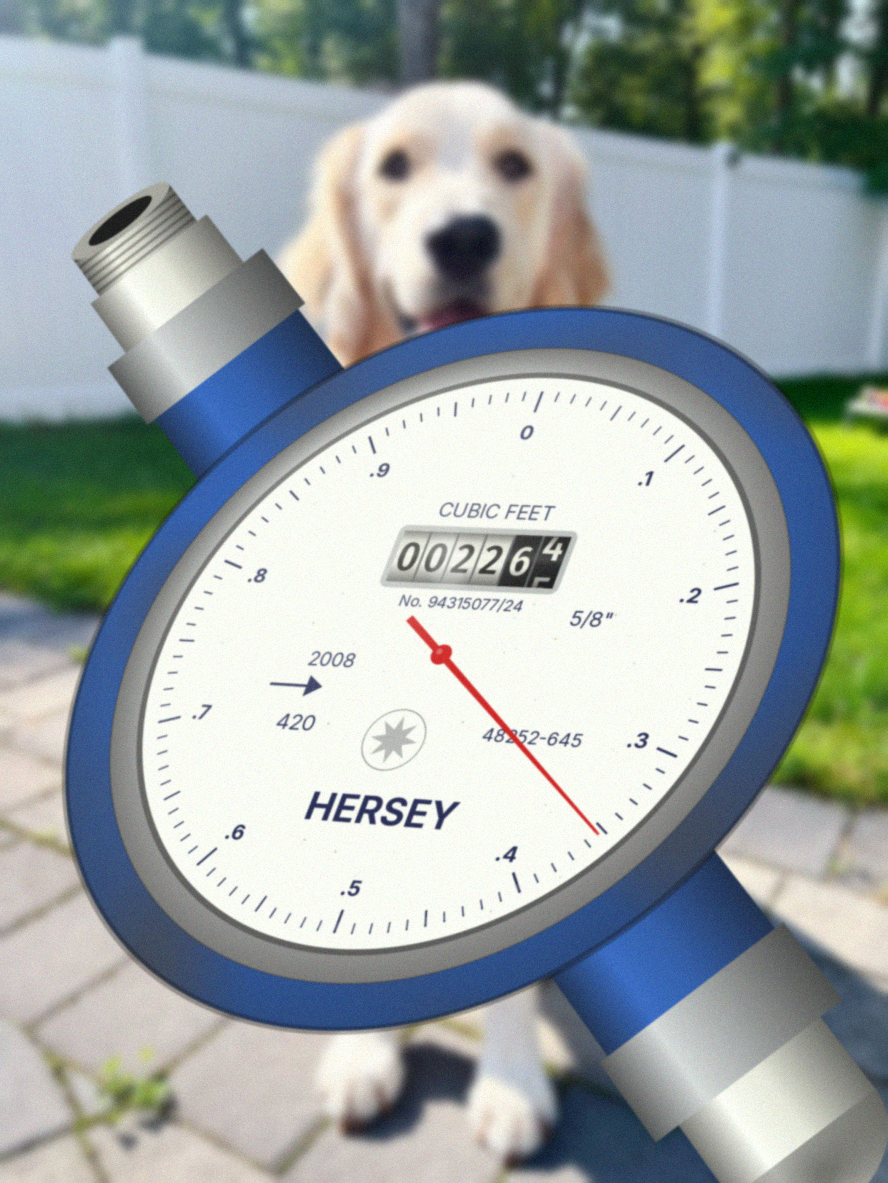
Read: 2264.35 ft³
